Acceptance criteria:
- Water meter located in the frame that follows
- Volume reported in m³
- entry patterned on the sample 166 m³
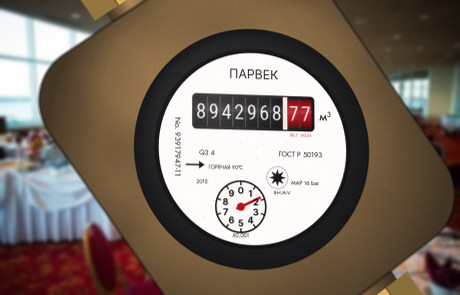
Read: 8942968.771 m³
